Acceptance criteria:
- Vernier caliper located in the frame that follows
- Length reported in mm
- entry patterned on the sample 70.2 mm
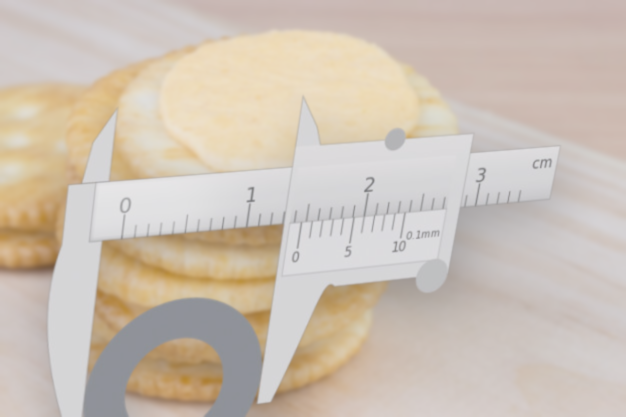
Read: 14.6 mm
